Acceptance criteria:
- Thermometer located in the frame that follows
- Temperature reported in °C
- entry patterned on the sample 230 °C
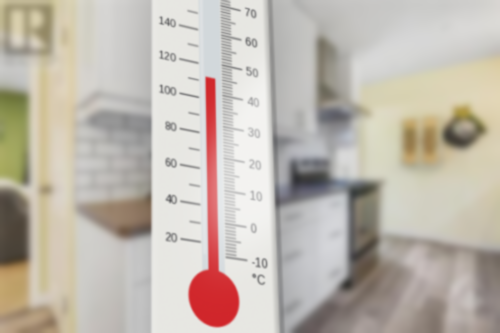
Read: 45 °C
